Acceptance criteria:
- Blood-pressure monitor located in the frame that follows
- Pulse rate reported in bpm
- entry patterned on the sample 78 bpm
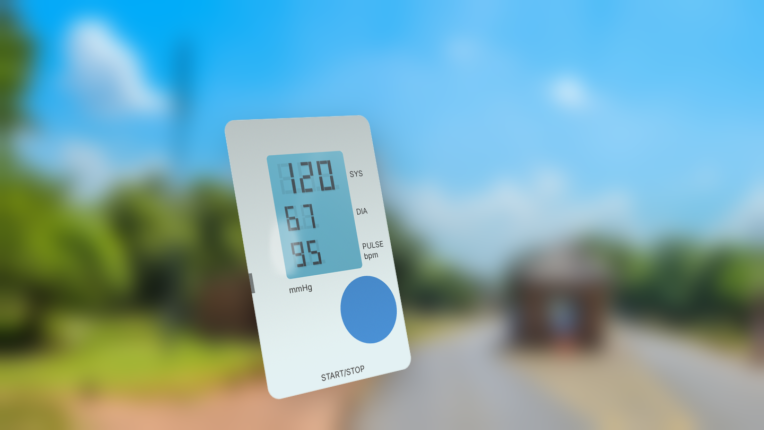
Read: 95 bpm
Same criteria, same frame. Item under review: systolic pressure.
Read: 120 mmHg
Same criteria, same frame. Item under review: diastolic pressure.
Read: 67 mmHg
